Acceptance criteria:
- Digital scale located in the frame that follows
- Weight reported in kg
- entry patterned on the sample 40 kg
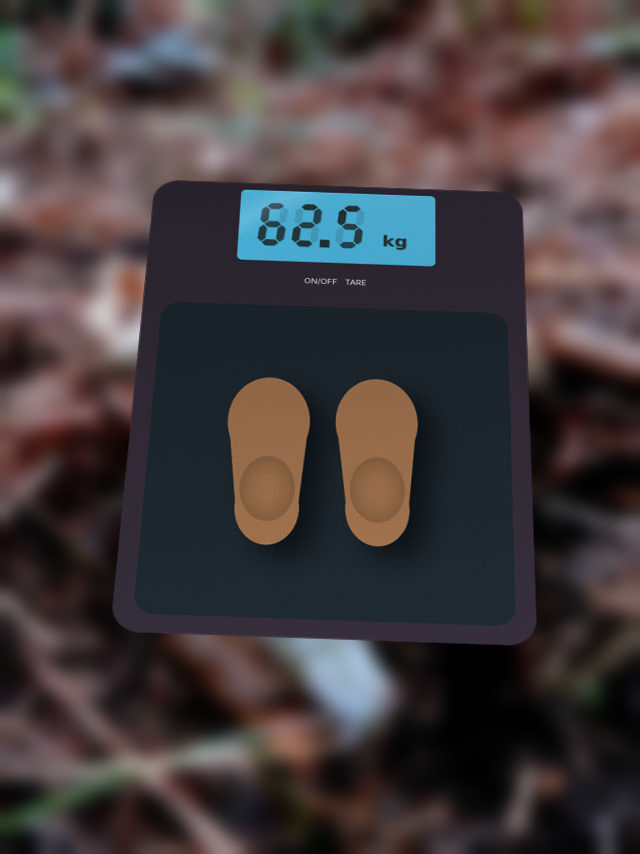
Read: 62.5 kg
